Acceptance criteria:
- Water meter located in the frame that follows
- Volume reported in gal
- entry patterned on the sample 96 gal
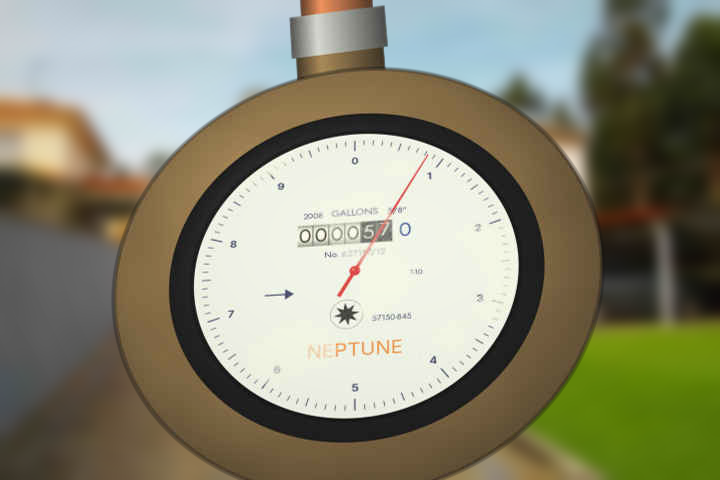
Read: 570.8 gal
